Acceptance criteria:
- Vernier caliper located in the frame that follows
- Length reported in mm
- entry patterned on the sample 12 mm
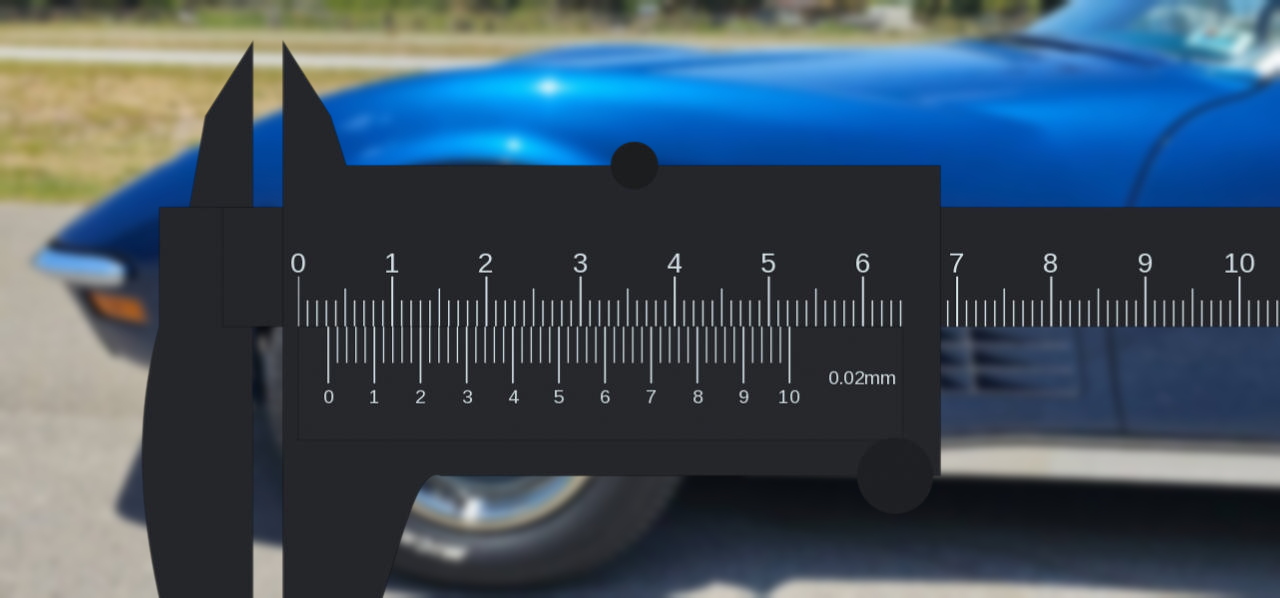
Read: 3.2 mm
